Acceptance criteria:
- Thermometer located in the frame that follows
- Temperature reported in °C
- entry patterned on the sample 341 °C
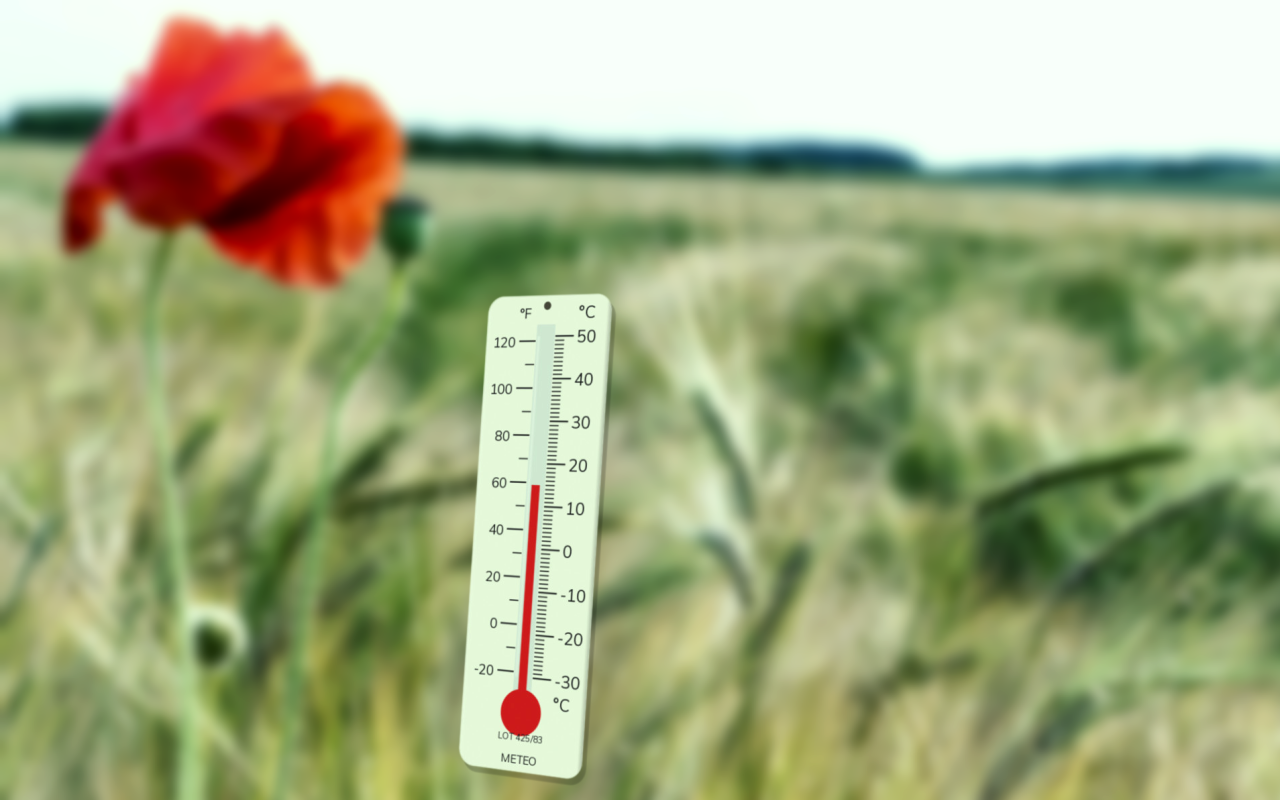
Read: 15 °C
